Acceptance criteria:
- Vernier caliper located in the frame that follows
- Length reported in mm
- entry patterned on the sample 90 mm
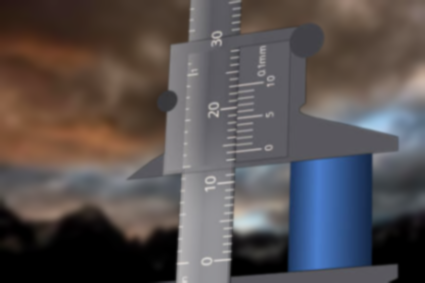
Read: 14.0 mm
